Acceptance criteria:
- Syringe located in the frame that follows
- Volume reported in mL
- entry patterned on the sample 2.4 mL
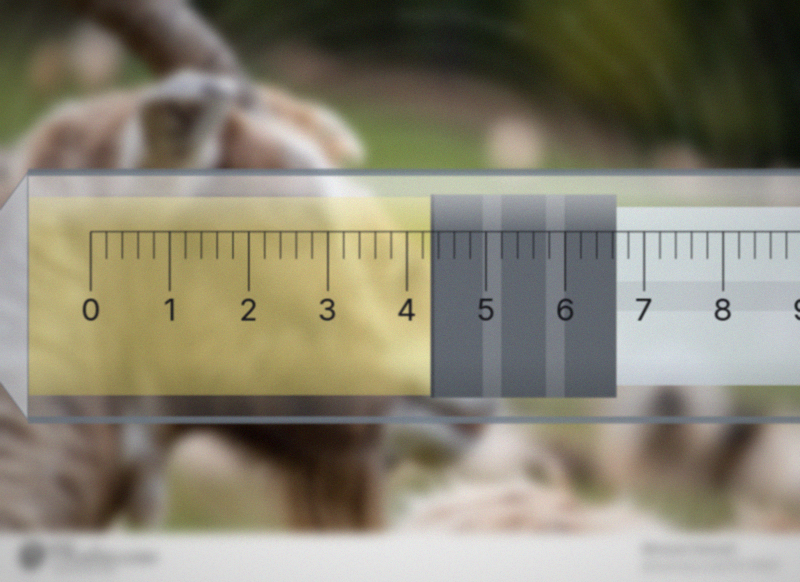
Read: 4.3 mL
